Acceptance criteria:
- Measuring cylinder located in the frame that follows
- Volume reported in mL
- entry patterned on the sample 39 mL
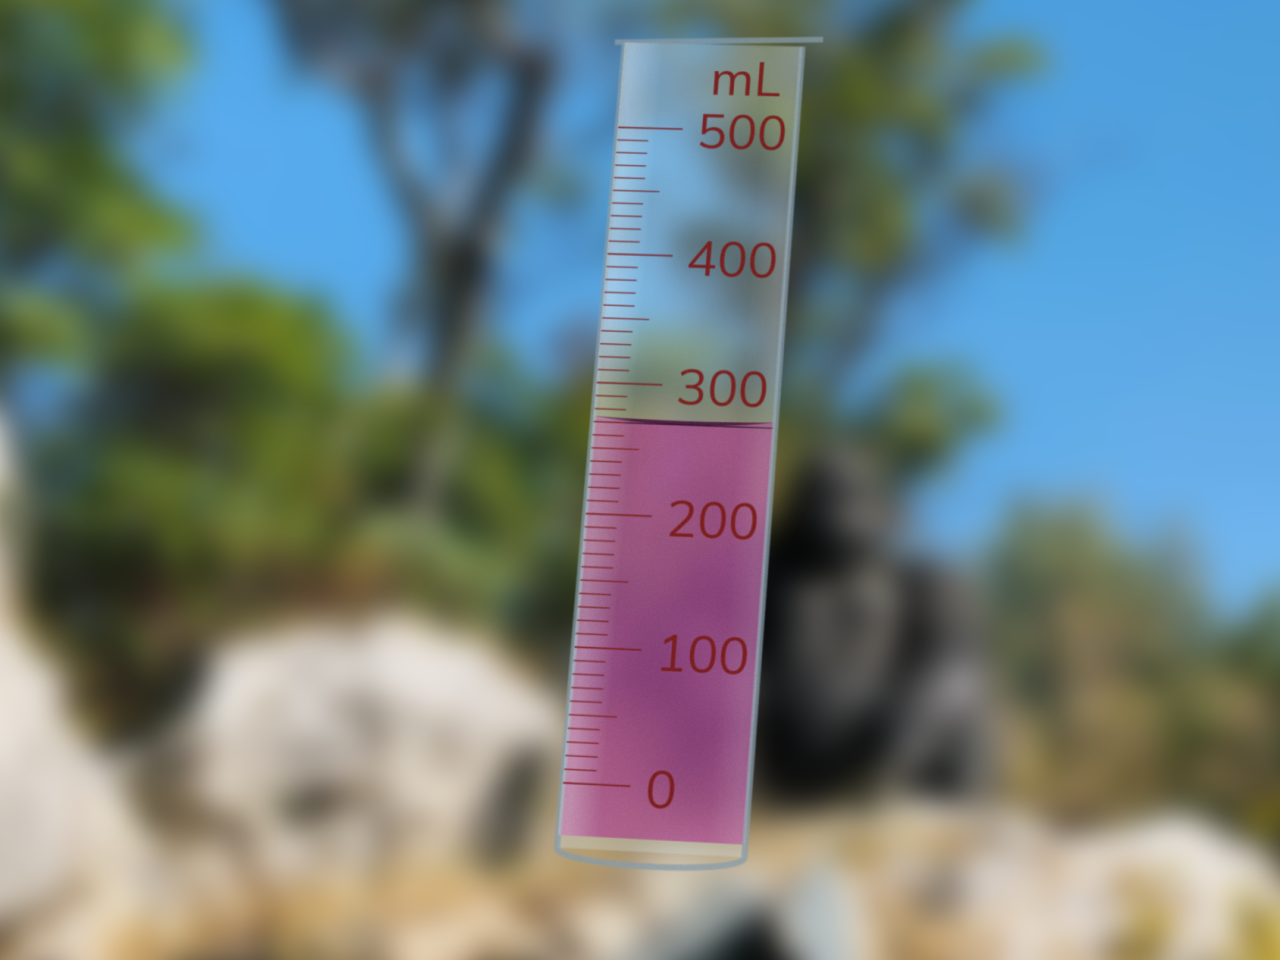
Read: 270 mL
